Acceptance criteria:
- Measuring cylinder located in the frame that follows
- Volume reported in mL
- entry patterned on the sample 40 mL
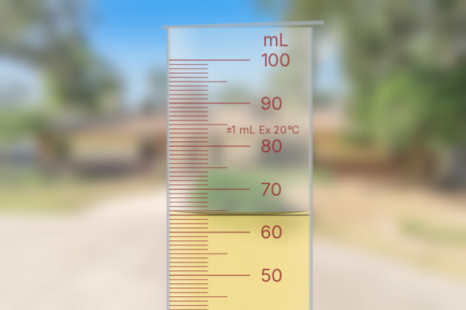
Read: 64 mL
